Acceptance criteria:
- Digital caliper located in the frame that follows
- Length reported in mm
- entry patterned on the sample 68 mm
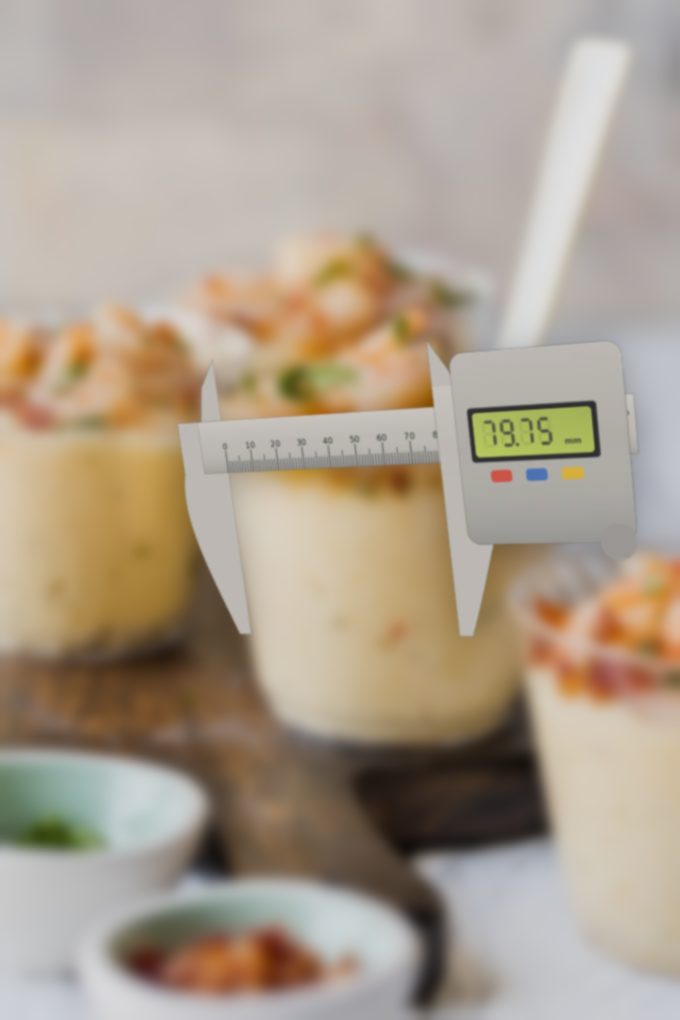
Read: 79.75 mm
